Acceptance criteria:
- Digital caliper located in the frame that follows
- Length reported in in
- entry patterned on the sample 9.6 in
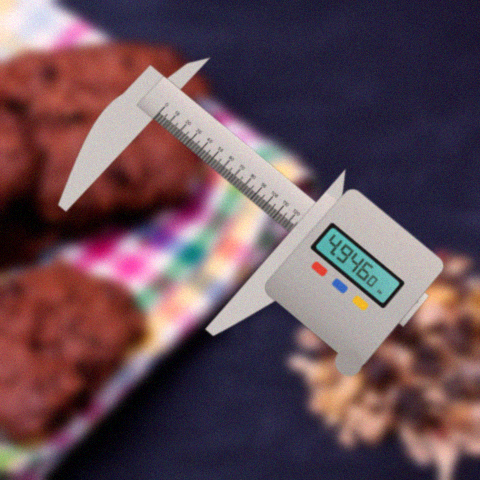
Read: 4.9460 in
